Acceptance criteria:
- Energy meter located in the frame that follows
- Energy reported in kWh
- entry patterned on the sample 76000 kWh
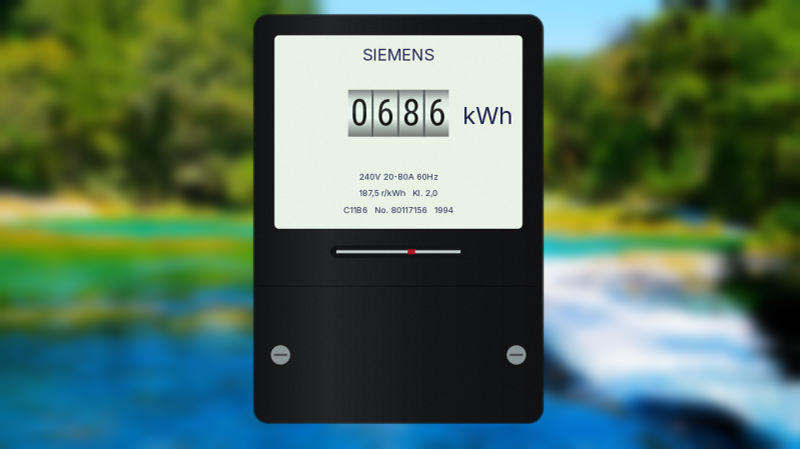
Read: 686 kWh
